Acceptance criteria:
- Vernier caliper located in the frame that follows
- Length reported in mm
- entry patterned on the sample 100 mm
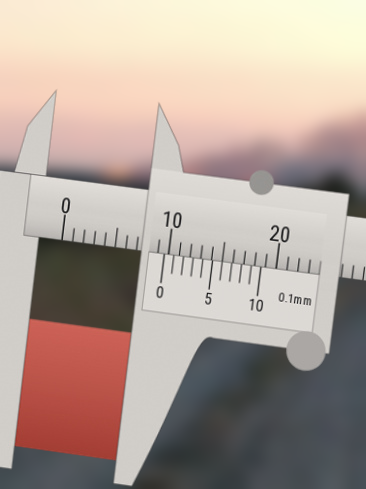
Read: 9.6 mm
